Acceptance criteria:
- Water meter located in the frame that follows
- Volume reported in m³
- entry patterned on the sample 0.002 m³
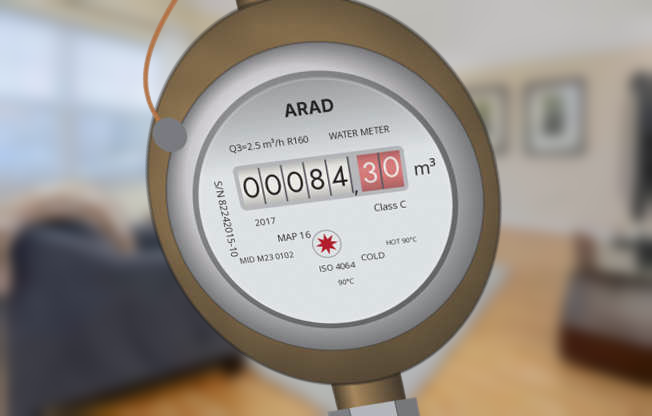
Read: 84.30 m³
